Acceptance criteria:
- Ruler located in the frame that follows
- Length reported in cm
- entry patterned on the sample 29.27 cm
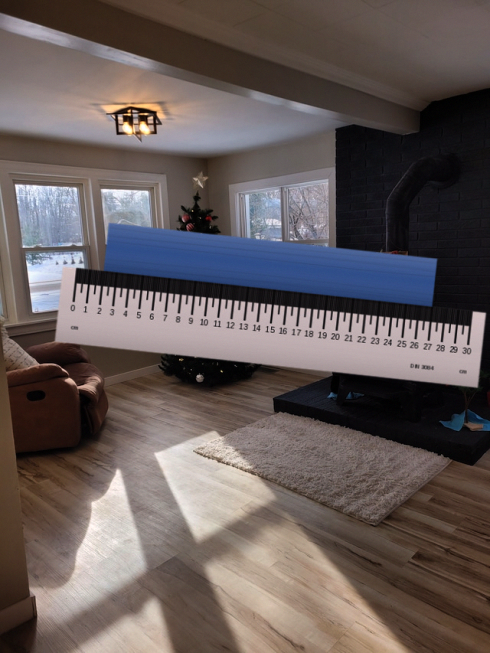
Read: 25 cm
